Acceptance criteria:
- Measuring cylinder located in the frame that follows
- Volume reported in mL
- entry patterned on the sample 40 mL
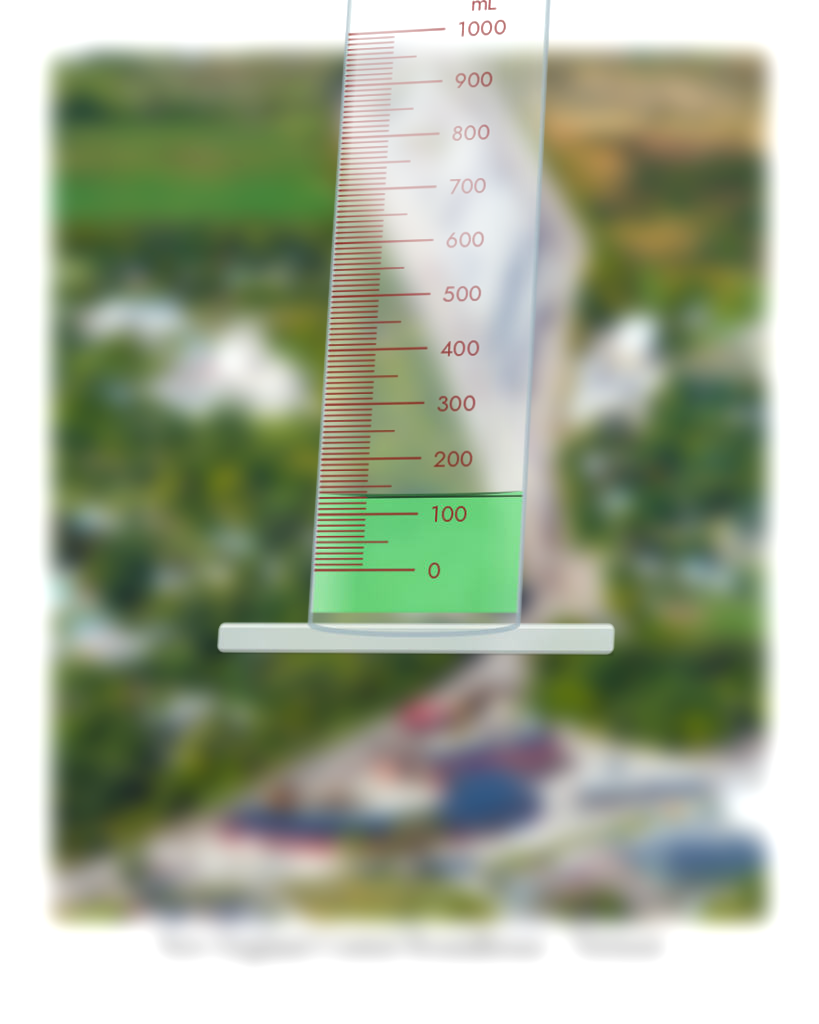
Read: 130 mL
